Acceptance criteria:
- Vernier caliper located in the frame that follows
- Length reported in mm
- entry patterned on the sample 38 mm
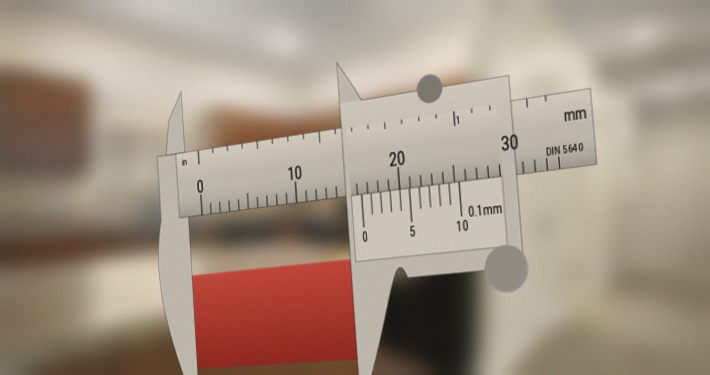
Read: 16.4 mm
